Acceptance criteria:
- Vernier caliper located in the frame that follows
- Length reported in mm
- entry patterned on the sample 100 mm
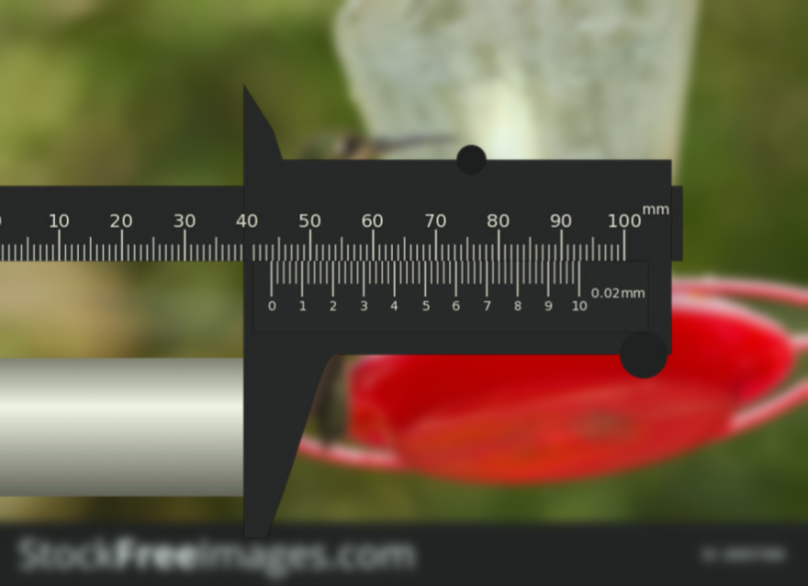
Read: 43.8 mm
